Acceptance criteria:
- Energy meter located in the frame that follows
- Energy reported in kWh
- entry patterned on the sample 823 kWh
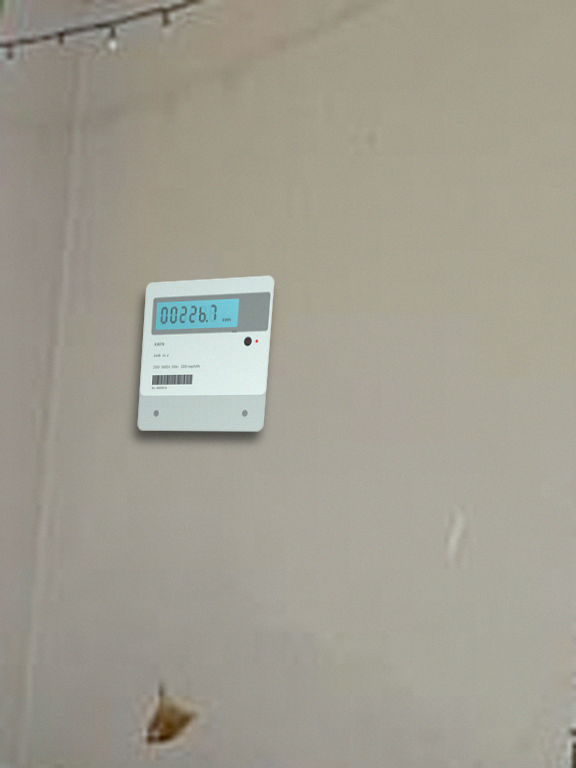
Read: 226.7 kWh
